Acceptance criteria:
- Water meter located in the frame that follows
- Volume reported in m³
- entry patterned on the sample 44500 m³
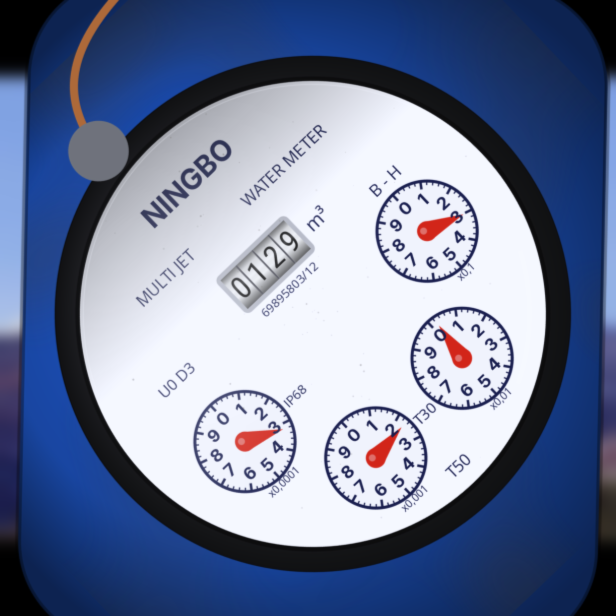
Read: 129.3023 m³
